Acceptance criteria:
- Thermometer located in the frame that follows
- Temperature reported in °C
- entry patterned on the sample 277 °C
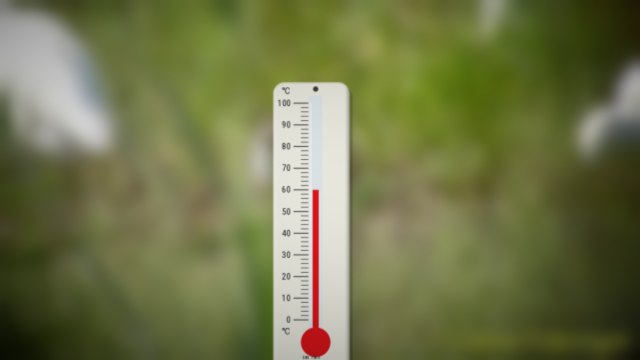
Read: 60 °C
